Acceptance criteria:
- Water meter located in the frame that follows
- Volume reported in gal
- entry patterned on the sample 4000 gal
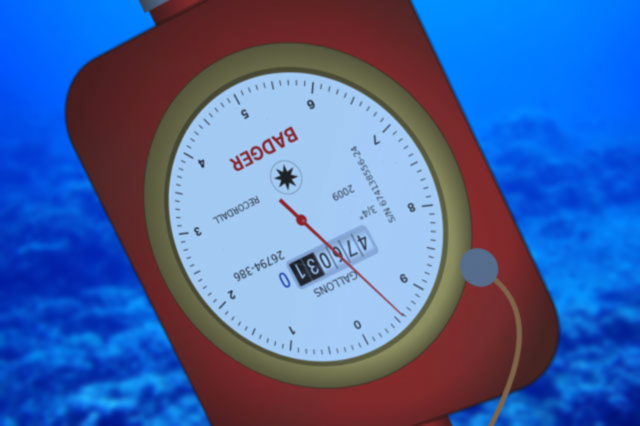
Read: 4760309.4 gal
